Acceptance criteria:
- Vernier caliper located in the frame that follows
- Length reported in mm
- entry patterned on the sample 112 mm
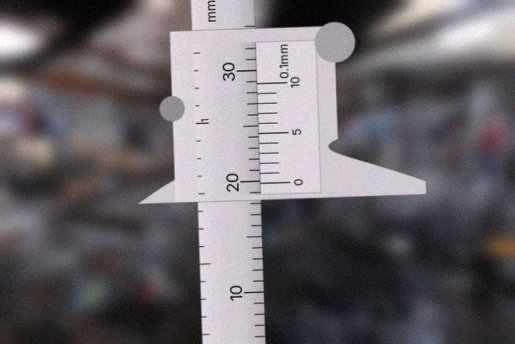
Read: 19.8 mm
